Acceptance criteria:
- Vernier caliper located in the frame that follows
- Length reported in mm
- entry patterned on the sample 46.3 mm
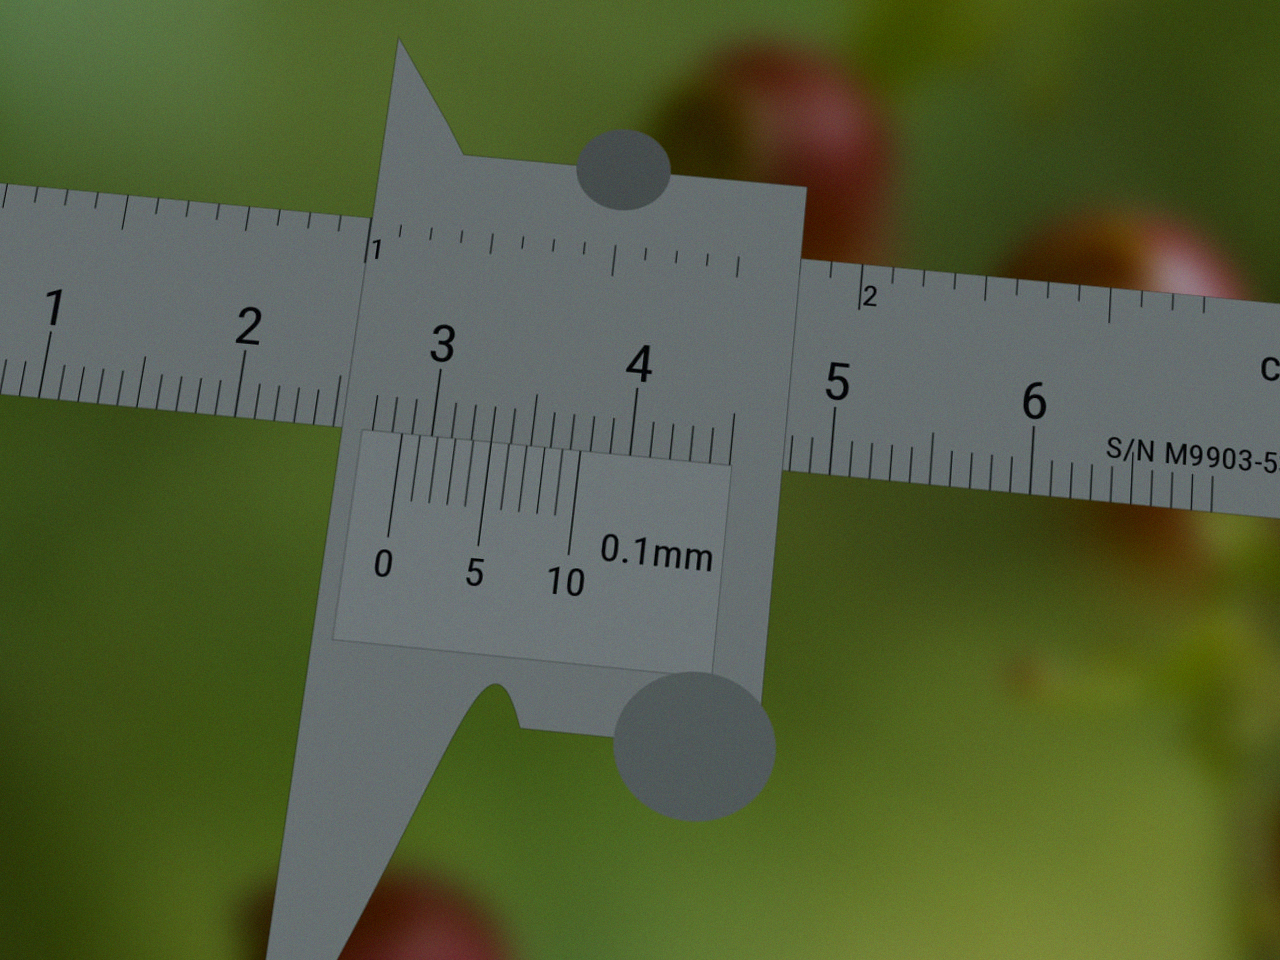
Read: 28.5 mm
